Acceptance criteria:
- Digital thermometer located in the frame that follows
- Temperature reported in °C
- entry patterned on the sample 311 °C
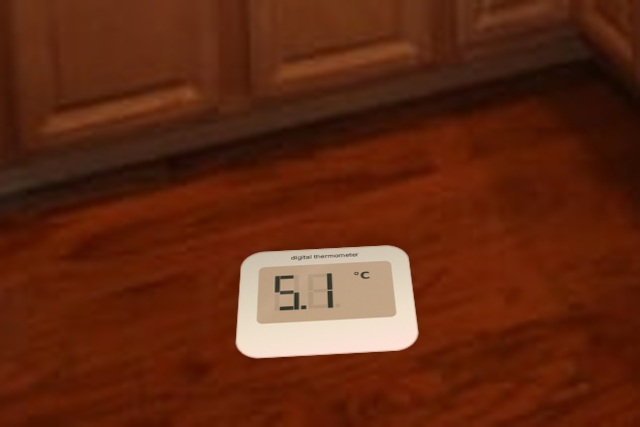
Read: 5.1 °C
